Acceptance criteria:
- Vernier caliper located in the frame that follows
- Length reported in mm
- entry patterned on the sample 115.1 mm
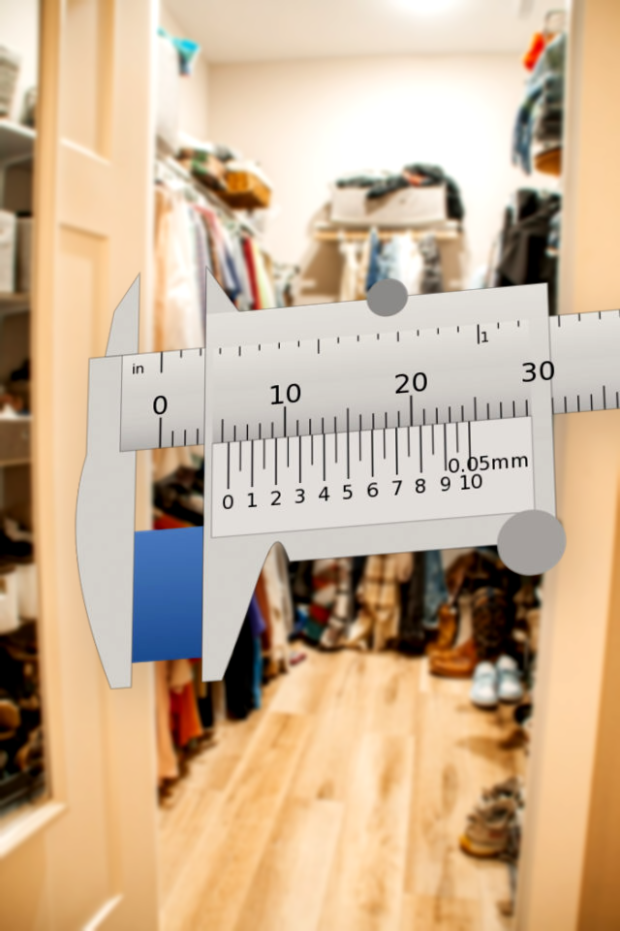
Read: 5.5 mm
